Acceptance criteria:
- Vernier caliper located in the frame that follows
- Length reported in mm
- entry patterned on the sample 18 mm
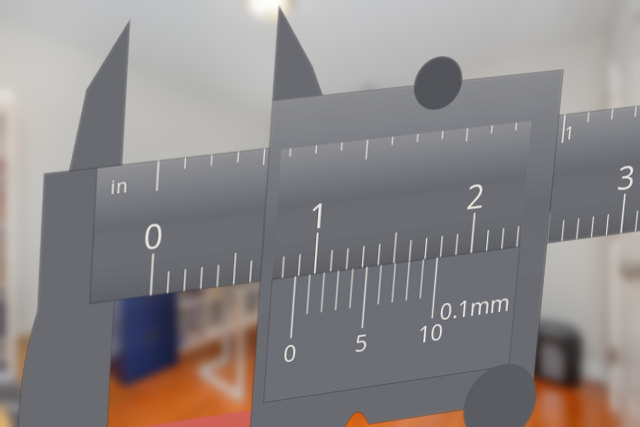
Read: 8.8 mm
